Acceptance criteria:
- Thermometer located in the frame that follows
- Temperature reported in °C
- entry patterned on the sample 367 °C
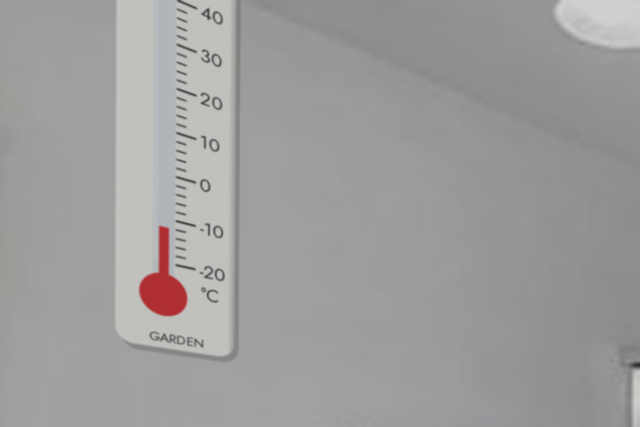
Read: -12 °C
